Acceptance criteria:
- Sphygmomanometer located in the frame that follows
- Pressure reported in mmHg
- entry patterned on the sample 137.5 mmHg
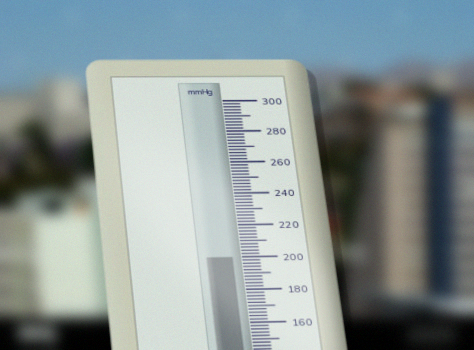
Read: 200 mmHg
